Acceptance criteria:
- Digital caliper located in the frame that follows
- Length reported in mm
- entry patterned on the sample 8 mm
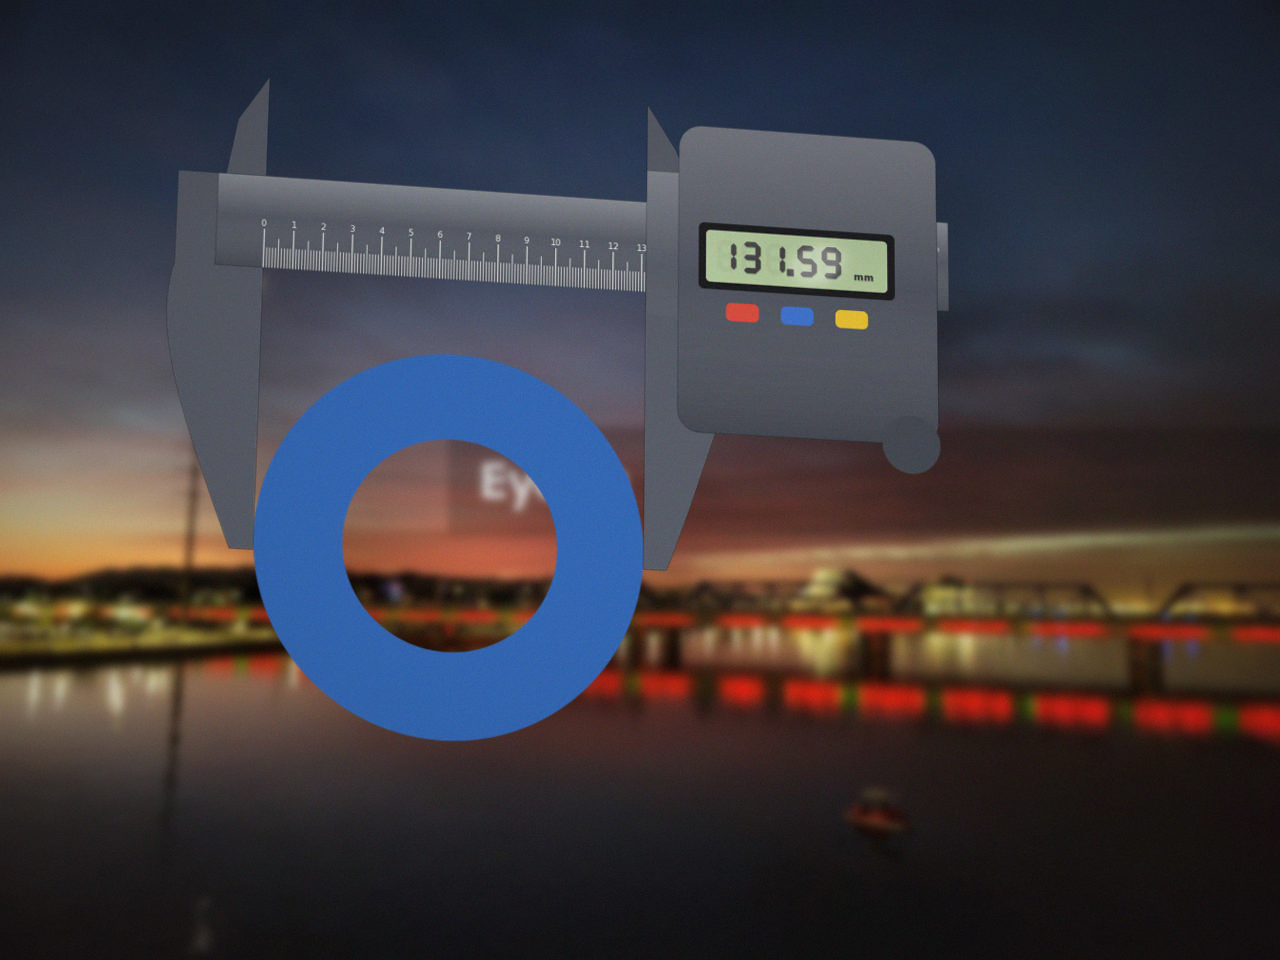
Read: 131.59 mm
